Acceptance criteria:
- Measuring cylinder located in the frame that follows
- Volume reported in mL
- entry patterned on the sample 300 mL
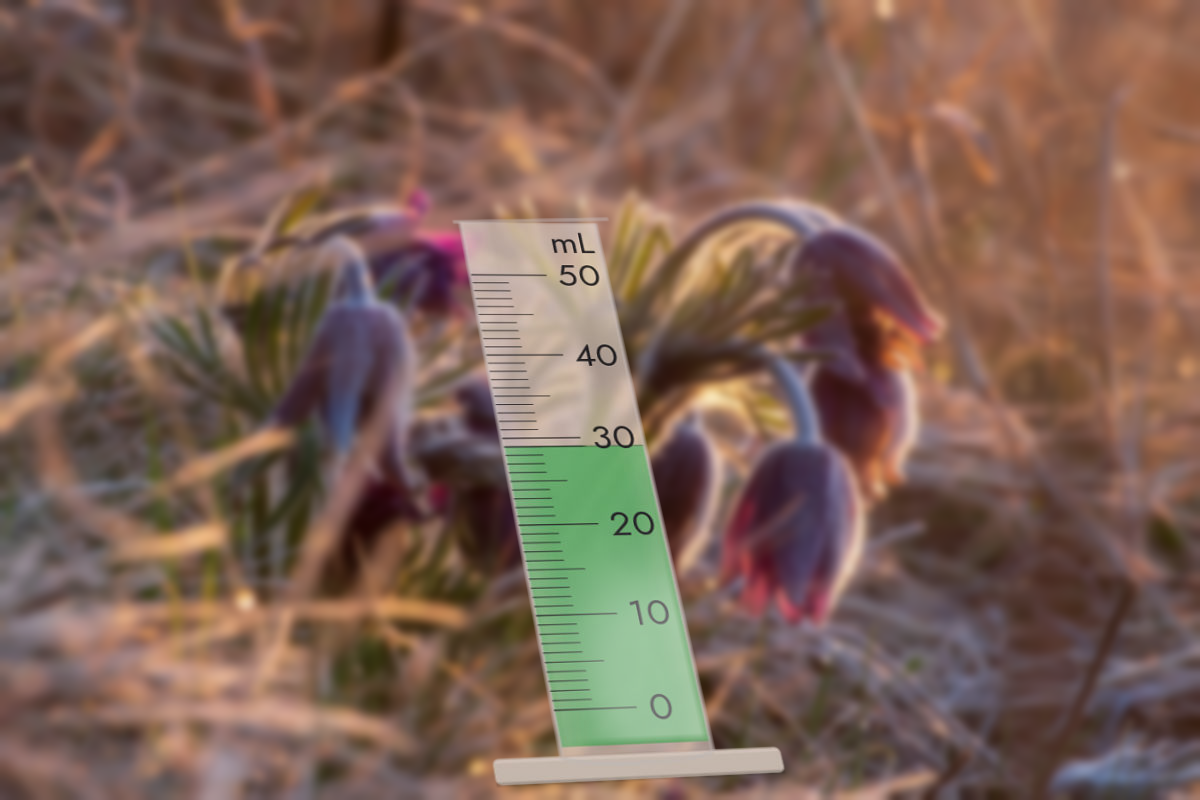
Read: 29 mL
